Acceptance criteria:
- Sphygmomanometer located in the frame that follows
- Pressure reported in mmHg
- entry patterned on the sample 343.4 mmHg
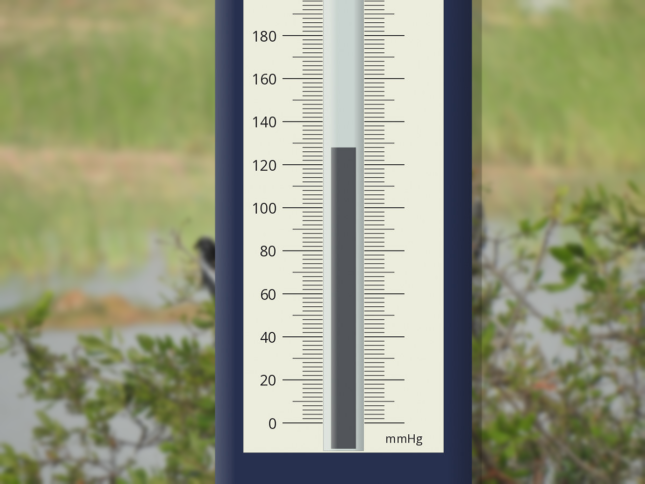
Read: 128 mmHg
